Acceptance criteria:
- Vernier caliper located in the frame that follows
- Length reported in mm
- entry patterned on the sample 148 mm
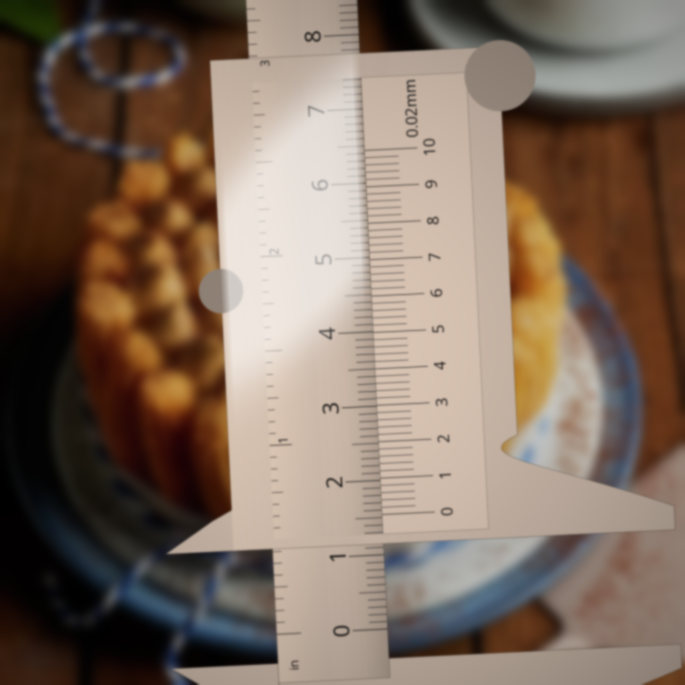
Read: 15.4 mm
